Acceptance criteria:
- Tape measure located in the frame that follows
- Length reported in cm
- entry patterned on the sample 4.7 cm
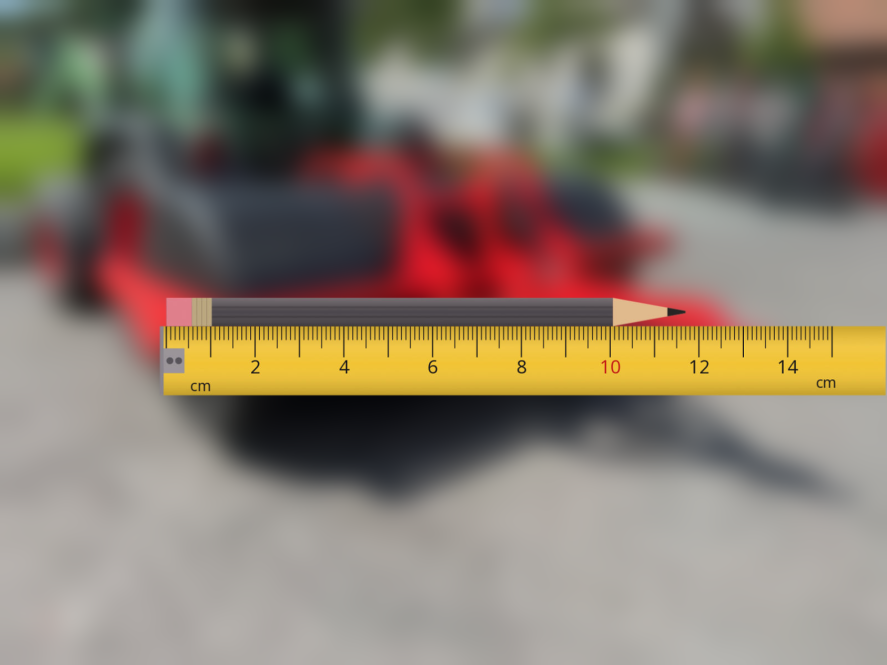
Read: 11.7 cm
